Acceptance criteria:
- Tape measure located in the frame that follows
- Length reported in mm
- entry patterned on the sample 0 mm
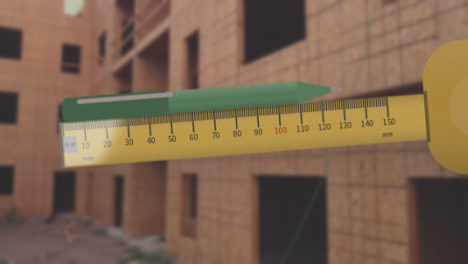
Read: 130 mm
